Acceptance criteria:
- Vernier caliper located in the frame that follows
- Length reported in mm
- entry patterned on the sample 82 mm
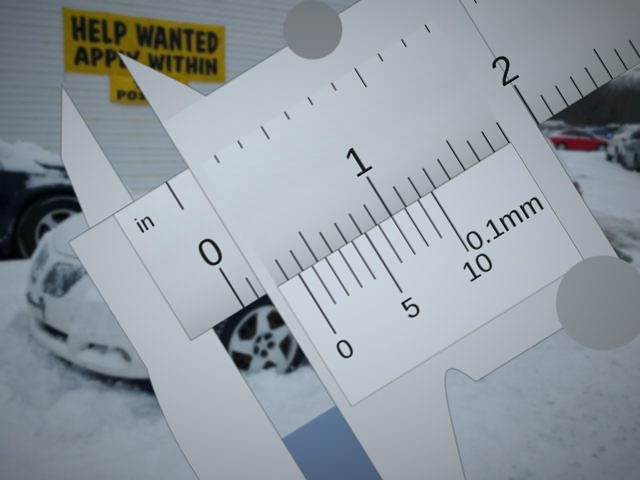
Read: 3.7 mm
